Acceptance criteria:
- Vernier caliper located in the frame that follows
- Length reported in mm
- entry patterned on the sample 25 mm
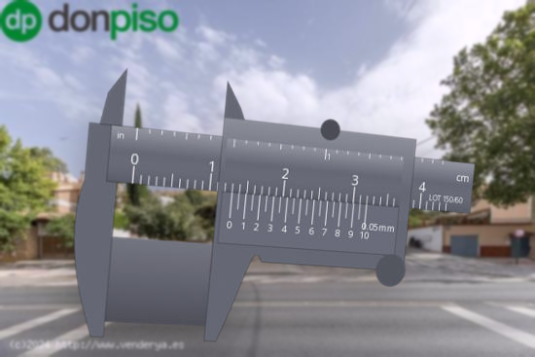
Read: 13.0 mm
